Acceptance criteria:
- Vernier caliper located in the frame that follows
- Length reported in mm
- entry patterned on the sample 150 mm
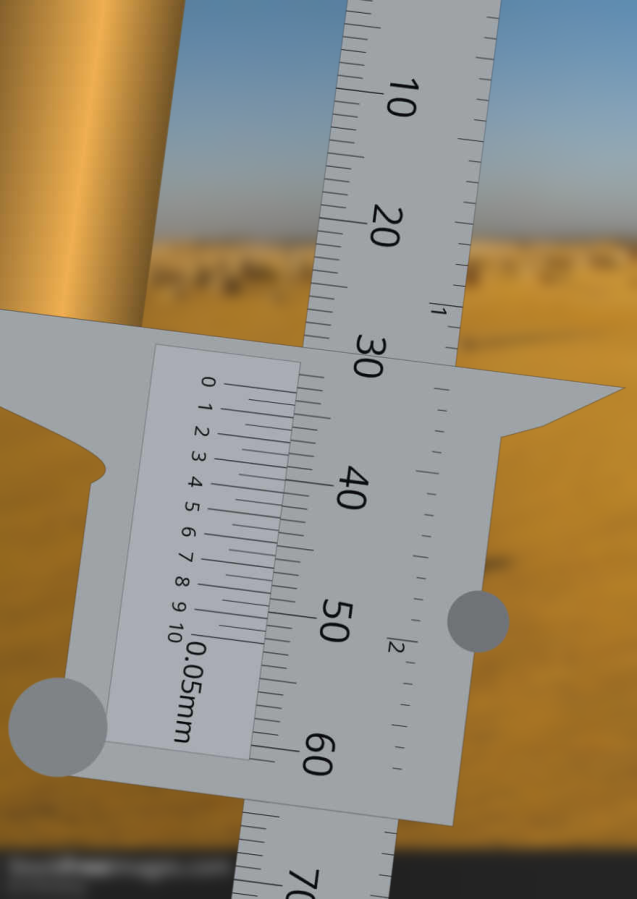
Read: 33.4 mm
